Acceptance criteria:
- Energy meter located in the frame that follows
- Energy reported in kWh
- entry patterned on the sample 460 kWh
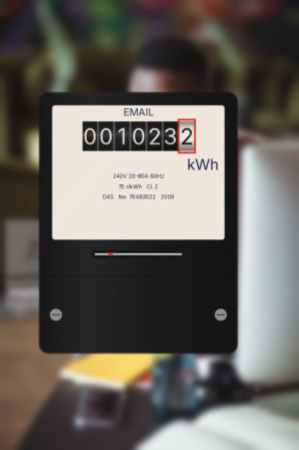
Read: 1023.2 kWh
